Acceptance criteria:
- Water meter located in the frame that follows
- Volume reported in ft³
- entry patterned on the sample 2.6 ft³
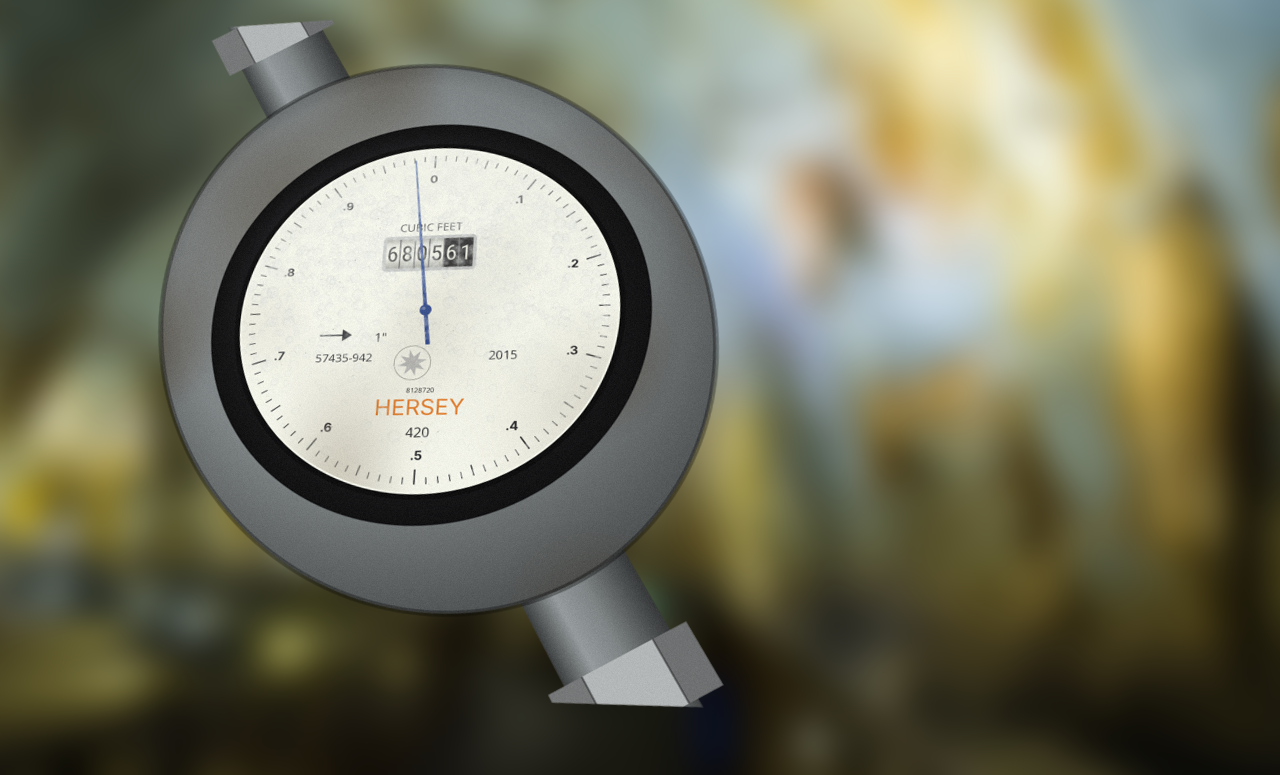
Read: 680560.98 ft³
